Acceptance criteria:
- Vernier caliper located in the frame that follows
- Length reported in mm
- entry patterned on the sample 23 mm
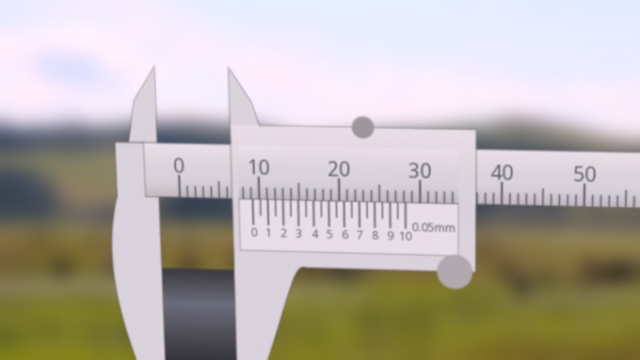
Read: 9.2 mm
